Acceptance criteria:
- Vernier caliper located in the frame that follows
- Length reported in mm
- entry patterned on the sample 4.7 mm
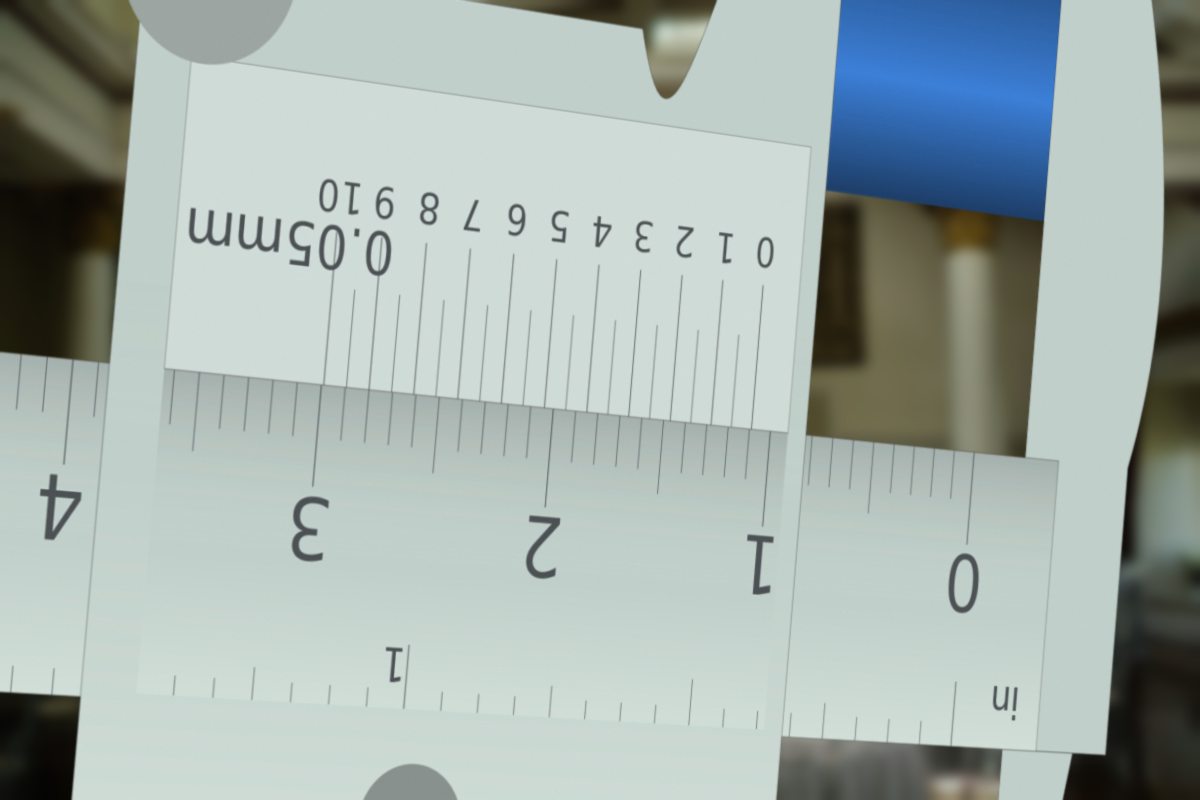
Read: 10.9 mm
